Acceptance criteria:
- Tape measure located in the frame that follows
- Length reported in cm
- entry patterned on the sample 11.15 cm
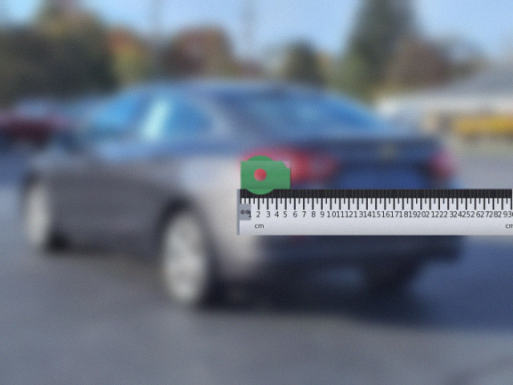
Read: 5.5 cm
